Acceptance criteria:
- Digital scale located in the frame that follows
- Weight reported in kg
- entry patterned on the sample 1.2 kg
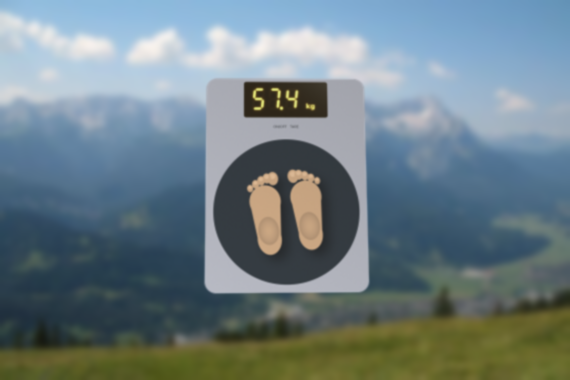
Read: 57.4 kg
